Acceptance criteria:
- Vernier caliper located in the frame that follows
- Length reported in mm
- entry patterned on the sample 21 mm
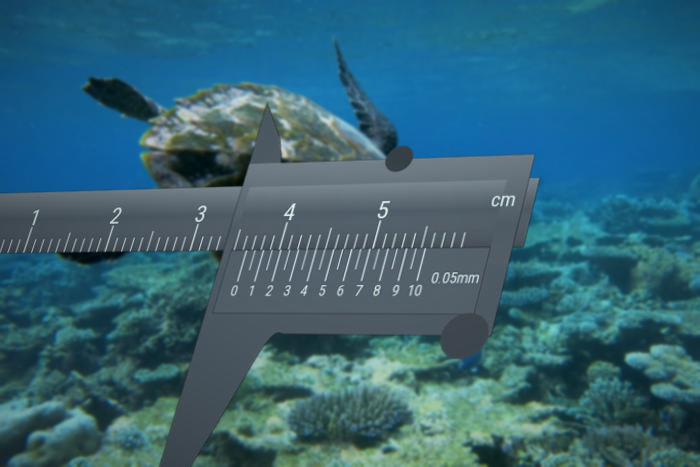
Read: 36.4 mm
